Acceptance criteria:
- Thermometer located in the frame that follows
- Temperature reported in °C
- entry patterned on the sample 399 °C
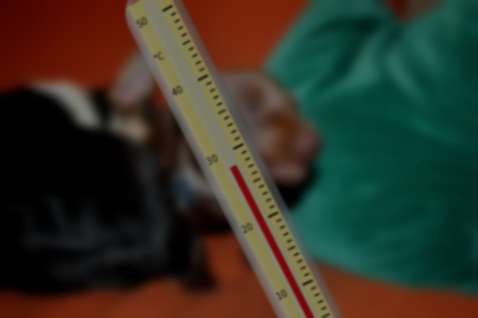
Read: 28 °C
